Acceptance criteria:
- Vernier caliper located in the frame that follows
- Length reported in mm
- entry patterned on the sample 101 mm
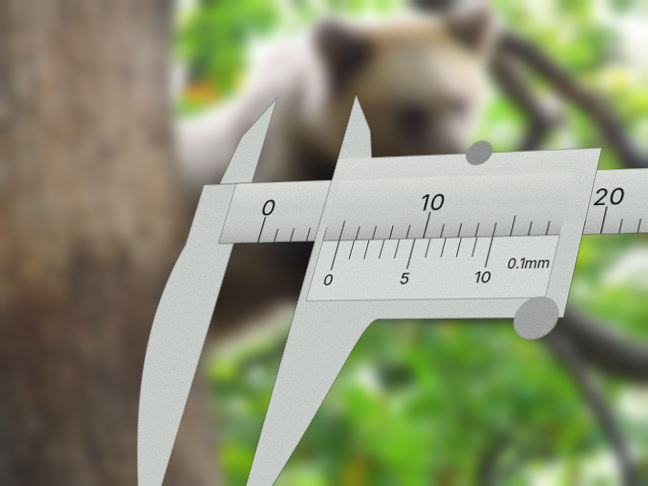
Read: 5.0 mm
